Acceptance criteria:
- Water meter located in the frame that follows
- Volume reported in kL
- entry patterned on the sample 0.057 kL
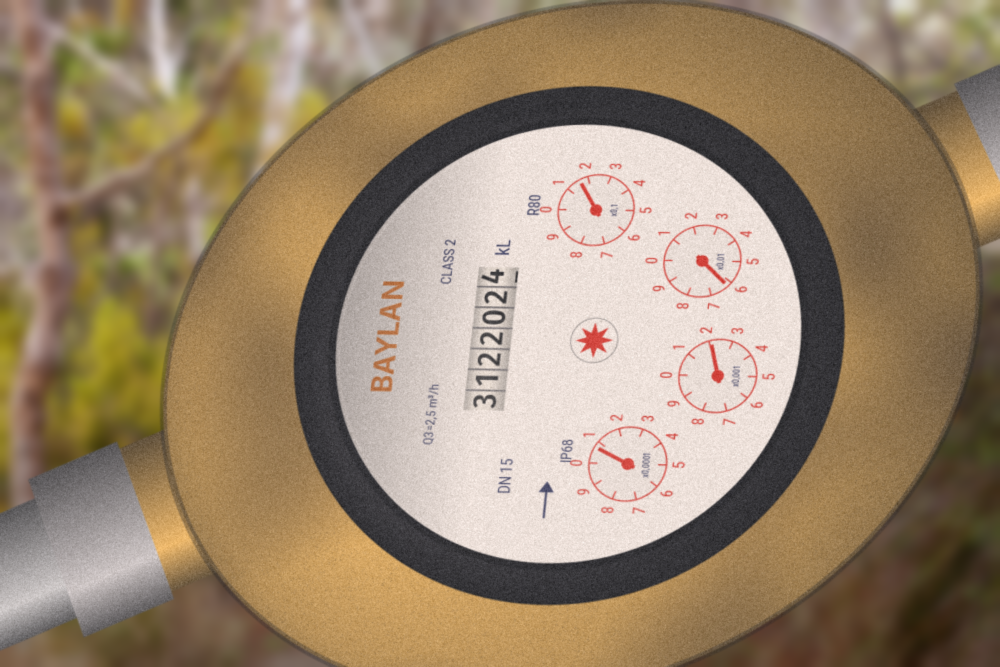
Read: 3122024.1620 kL
